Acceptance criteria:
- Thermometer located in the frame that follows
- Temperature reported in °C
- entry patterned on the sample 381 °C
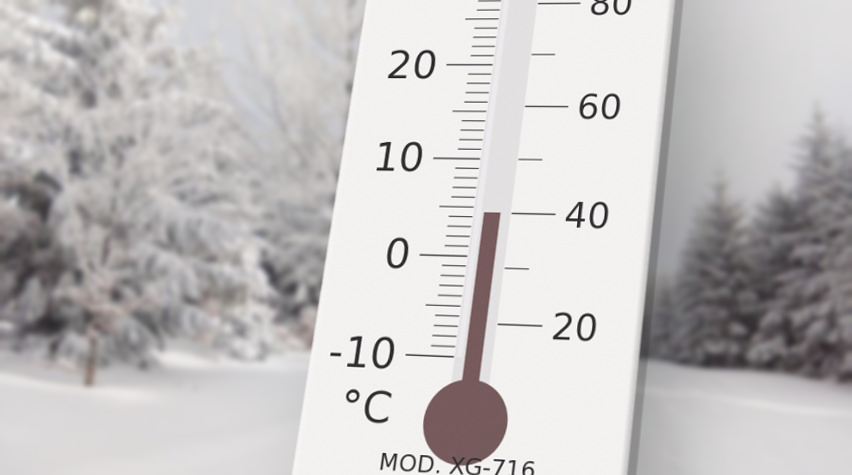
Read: 4.5 °C
